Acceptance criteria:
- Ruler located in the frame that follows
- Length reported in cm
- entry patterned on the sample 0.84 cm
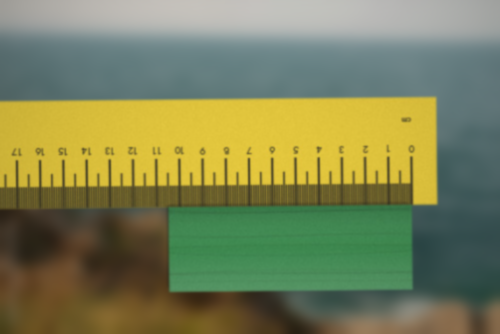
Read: 10.5 cm
